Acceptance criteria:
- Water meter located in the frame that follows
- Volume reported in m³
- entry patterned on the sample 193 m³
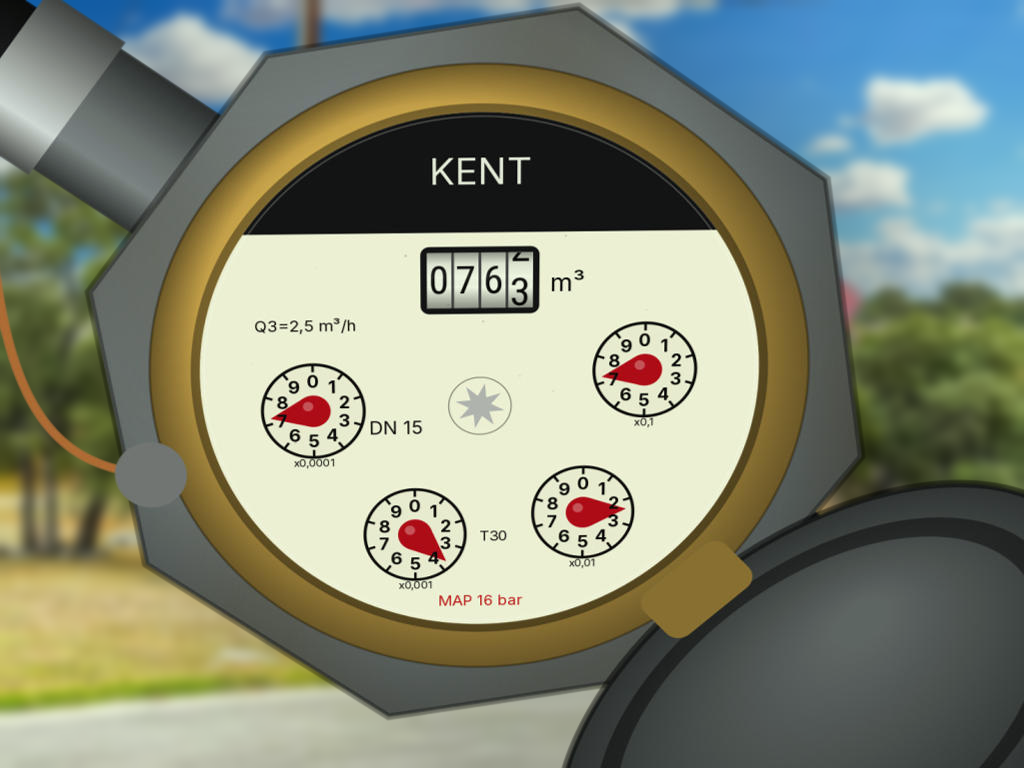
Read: 762.7237 m³
